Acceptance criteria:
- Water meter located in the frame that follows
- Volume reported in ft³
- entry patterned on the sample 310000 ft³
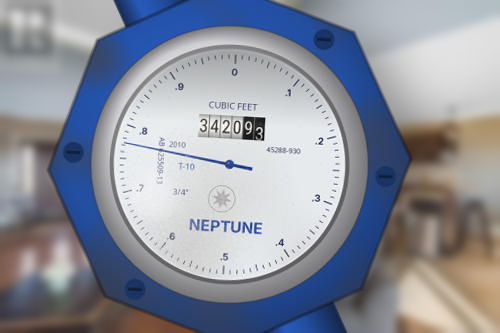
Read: 342092.77 ft³
